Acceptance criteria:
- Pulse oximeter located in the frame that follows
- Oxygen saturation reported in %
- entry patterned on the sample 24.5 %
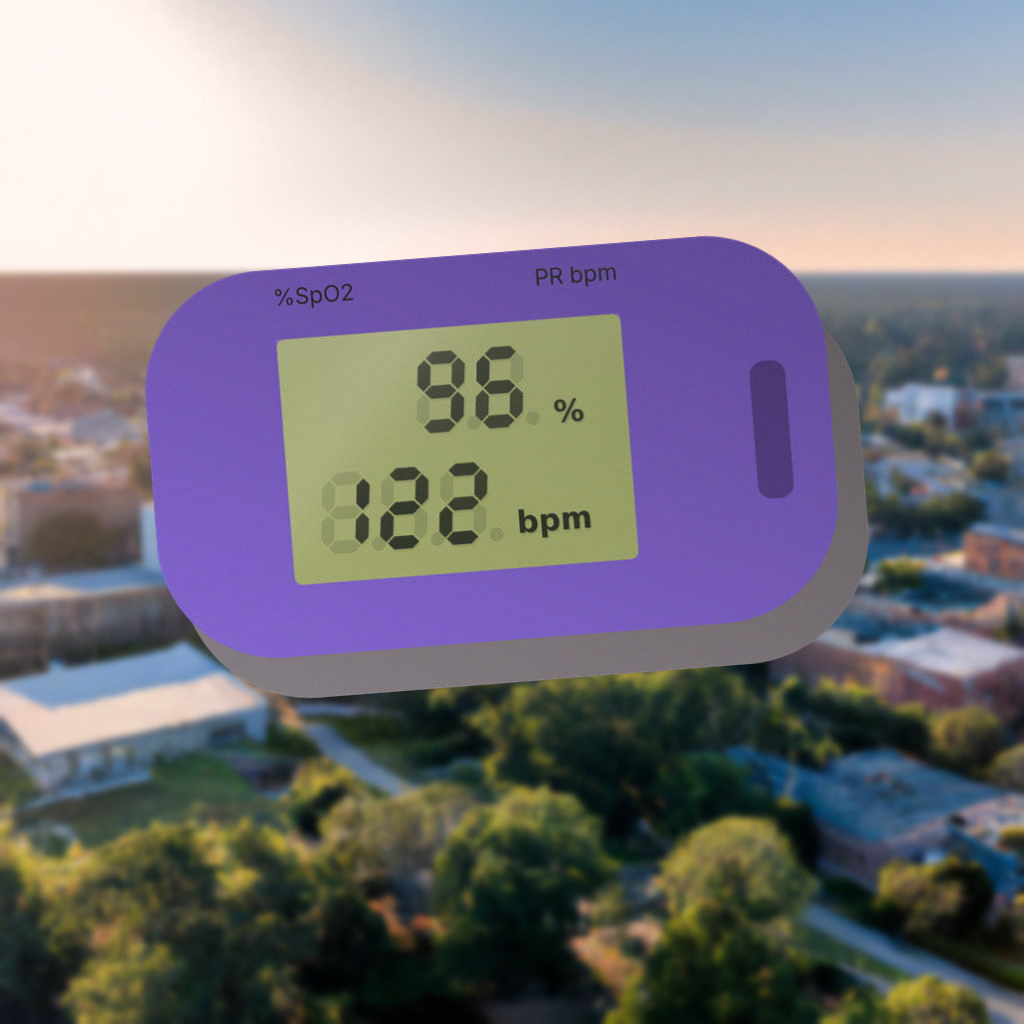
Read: 96 %
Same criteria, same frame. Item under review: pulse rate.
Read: 122 bpm
